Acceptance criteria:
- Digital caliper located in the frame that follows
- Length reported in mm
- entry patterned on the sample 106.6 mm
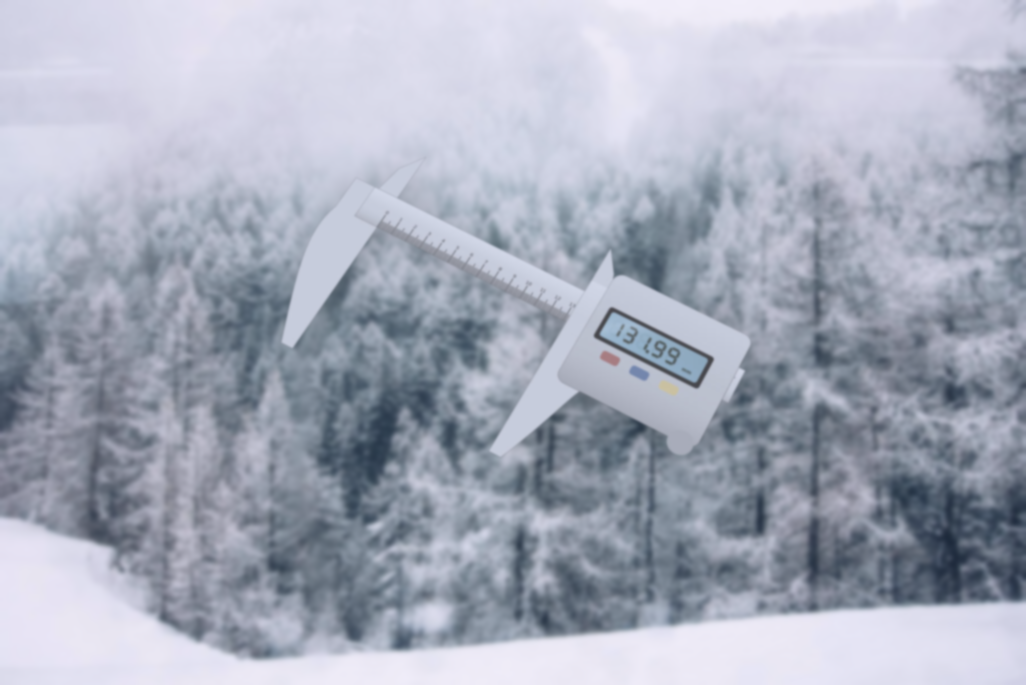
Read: 131.99 mm
